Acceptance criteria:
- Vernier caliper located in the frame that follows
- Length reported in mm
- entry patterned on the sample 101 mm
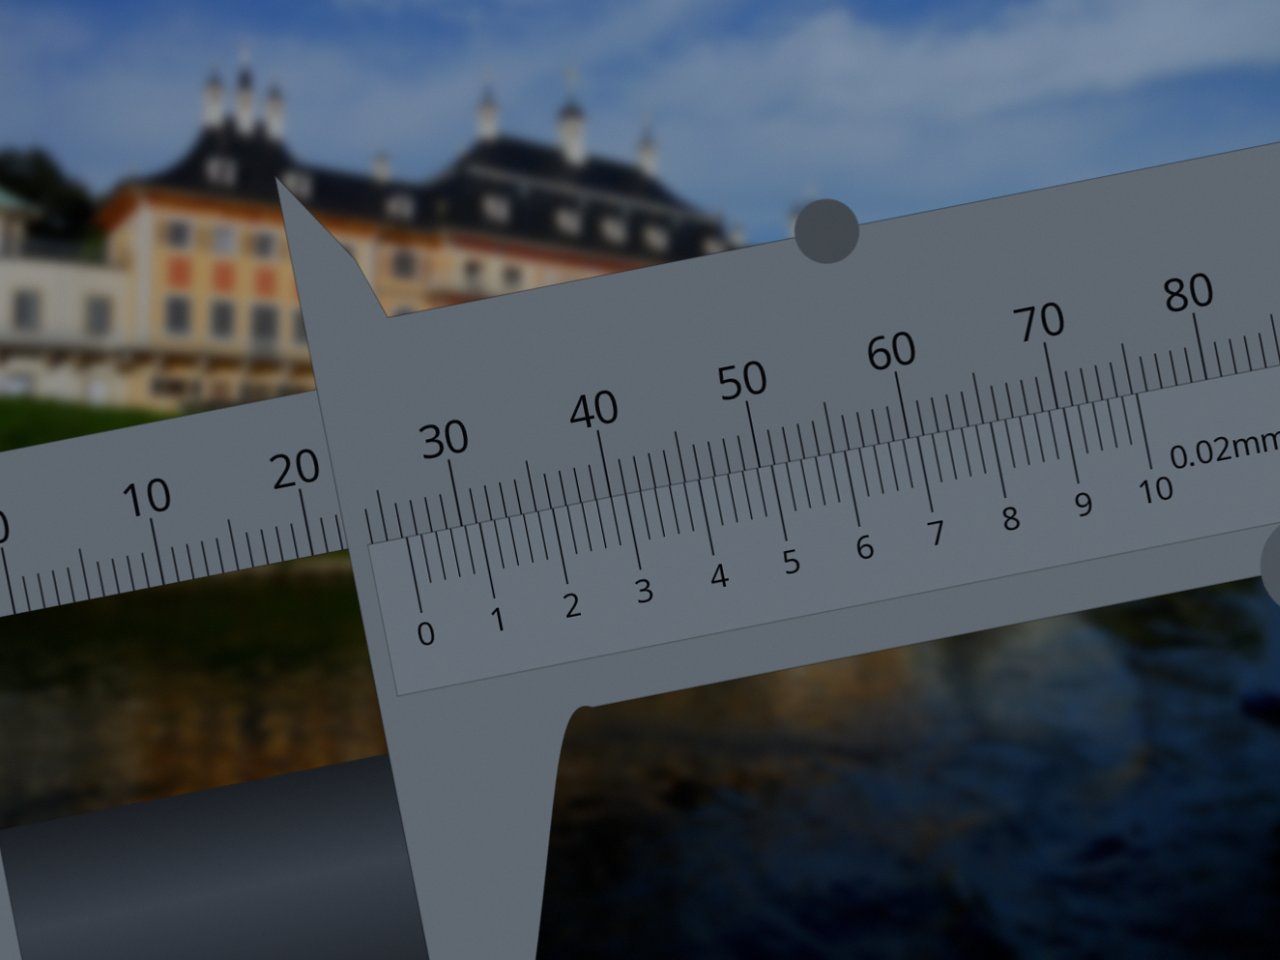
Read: 26.3 mm
